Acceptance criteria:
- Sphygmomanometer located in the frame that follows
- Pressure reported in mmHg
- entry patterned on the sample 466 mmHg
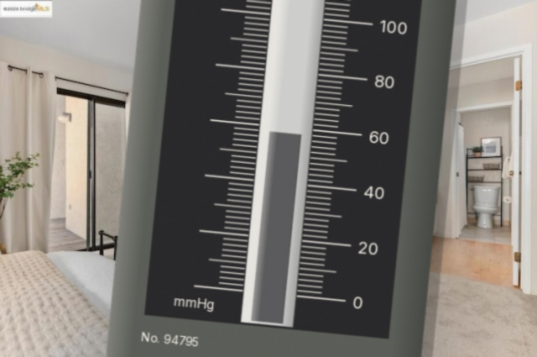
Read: 58 mmHg
